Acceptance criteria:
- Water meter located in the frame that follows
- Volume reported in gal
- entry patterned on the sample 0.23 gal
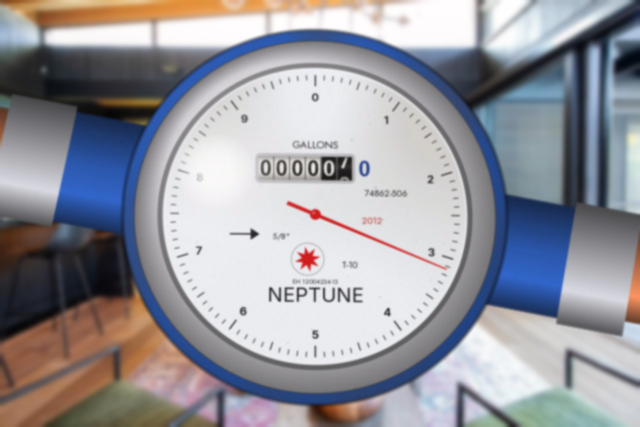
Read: 73.1 gal
